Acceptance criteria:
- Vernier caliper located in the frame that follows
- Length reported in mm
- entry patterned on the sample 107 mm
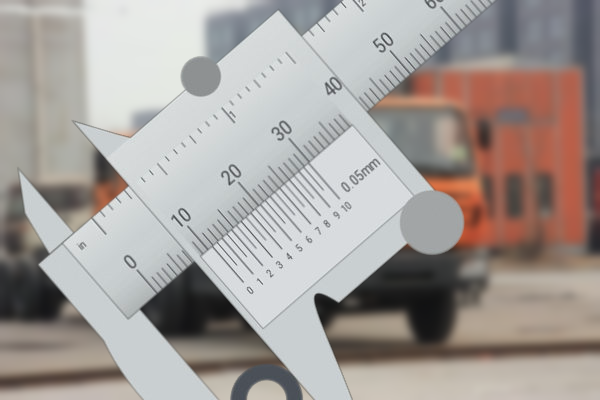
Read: 10.8 mm
